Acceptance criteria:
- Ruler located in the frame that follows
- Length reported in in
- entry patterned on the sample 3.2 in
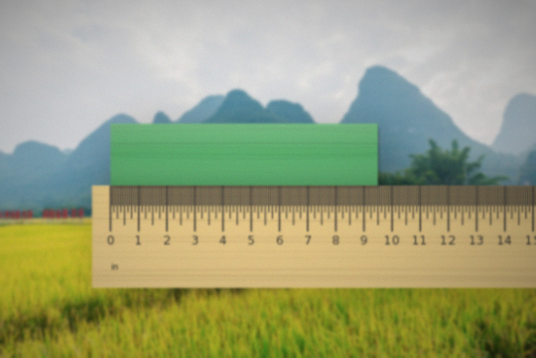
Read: 9.5 in
